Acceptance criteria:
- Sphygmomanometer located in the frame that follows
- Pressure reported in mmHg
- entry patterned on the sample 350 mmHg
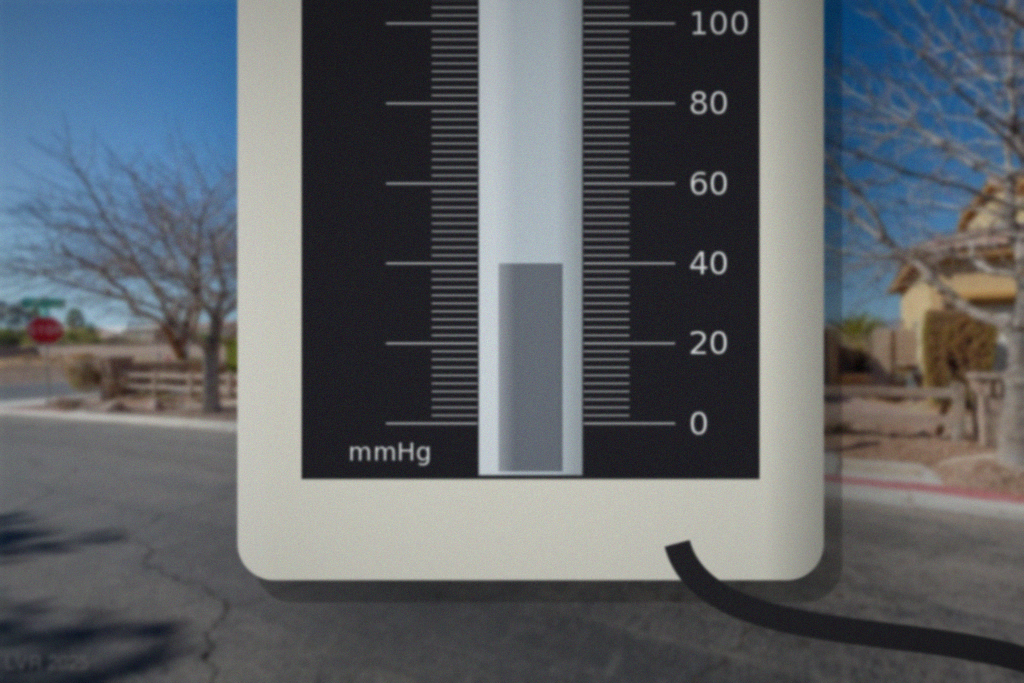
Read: 40 mmHg
